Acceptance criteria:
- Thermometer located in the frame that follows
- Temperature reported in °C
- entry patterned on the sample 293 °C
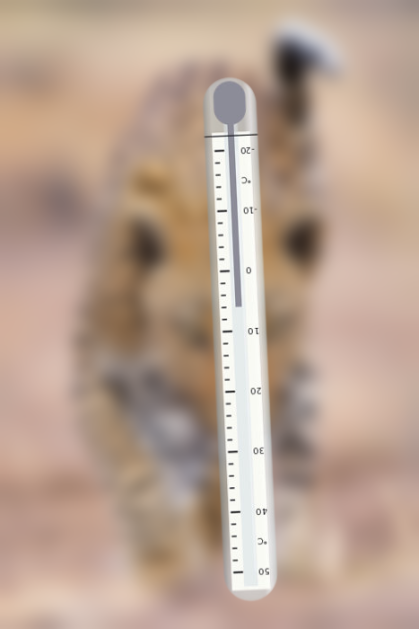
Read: 6 °C
